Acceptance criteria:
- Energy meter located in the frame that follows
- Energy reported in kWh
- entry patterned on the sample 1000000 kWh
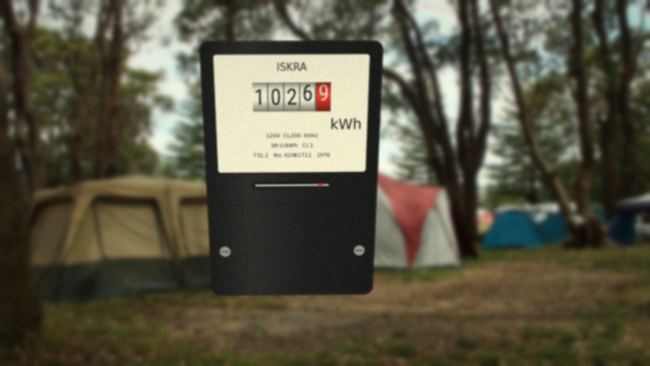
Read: 1026.9 kWh
